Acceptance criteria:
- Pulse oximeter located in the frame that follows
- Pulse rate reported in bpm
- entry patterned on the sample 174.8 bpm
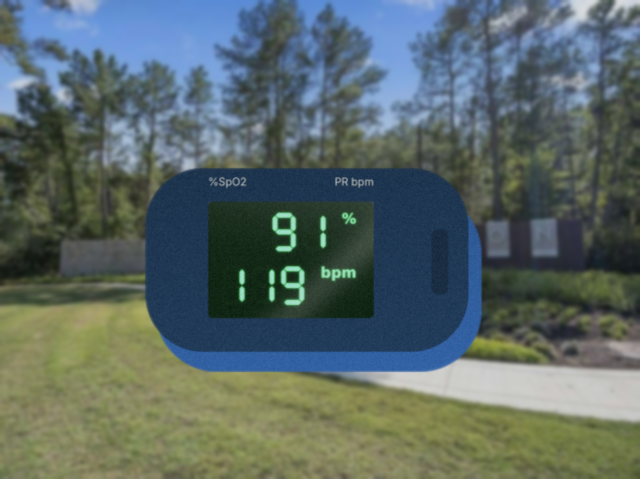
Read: 119 bpm
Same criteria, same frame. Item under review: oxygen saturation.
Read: 91 %
